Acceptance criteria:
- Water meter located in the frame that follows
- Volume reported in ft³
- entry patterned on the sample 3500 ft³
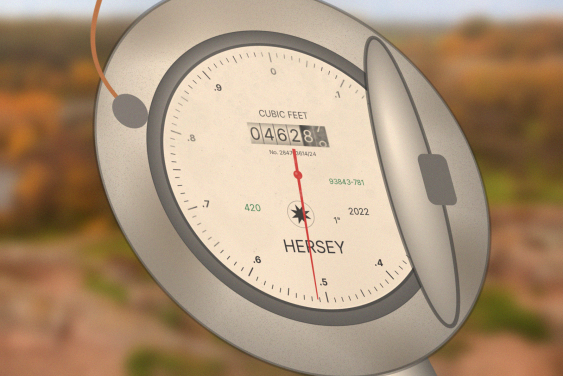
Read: 46287.51 ft³
